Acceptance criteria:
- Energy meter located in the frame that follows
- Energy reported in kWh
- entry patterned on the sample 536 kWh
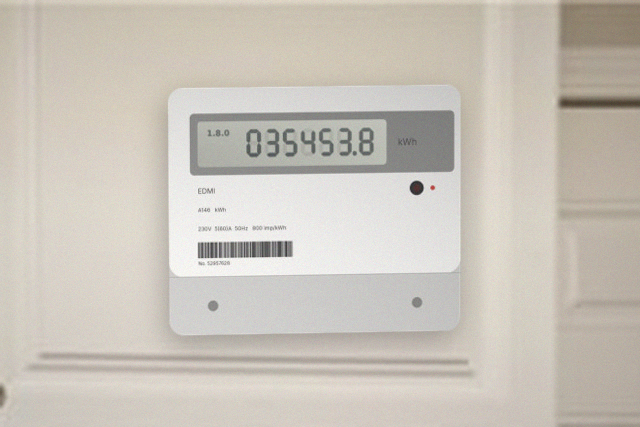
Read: 35453.8 kWh
